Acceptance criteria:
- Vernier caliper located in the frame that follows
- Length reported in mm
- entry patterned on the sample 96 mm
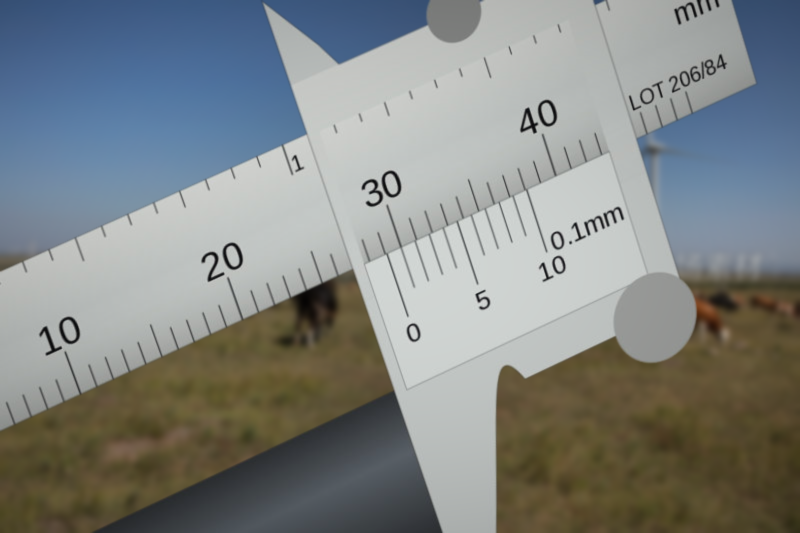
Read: 29.1 mm
